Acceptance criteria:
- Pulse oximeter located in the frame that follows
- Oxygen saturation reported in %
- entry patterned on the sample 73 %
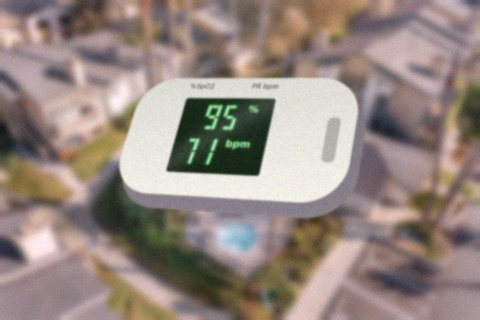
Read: 95 %
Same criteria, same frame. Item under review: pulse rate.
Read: 71 bpm
